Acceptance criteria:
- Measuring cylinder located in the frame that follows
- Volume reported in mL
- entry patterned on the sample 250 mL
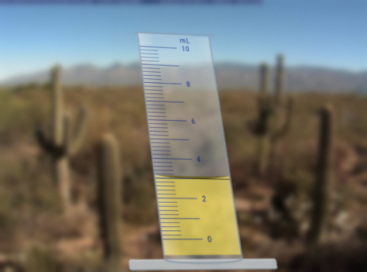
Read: 3 mL
